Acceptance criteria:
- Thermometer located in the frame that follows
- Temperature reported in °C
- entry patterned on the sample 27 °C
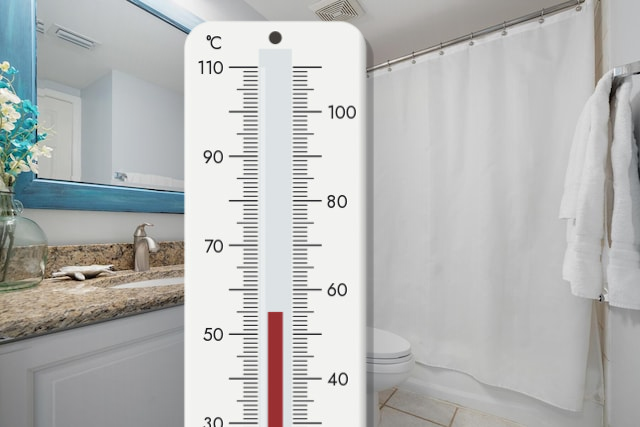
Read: 55 °C
